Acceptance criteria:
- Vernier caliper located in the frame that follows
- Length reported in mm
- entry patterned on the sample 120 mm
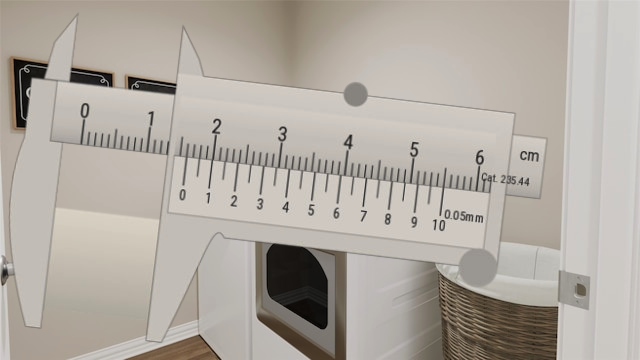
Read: 16.0 mm
